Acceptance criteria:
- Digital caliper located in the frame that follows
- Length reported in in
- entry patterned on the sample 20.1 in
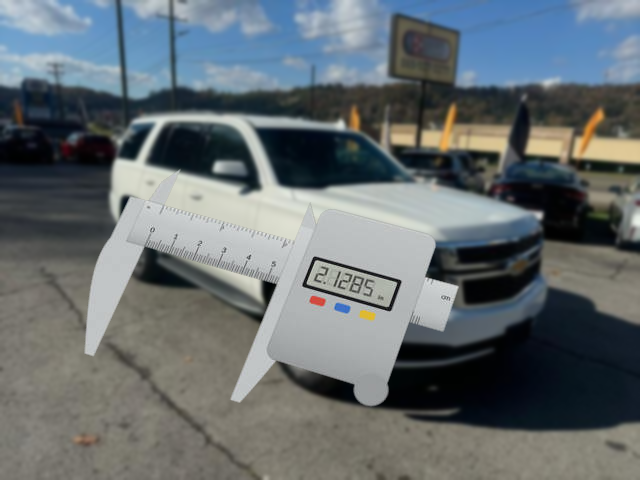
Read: 2.1285 in
